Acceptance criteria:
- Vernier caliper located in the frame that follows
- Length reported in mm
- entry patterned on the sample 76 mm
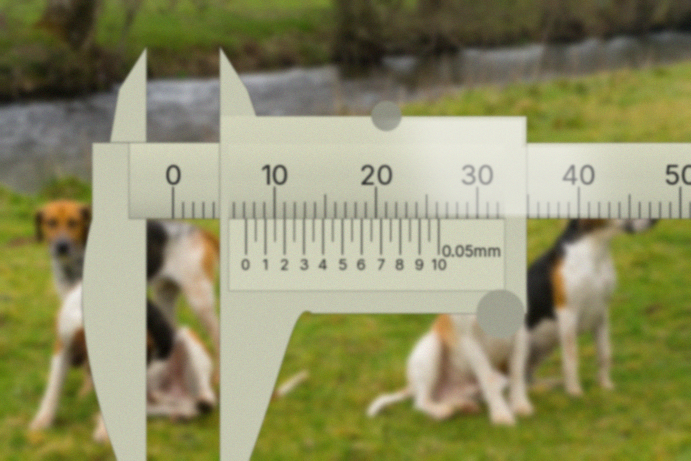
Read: 7.2 mm
